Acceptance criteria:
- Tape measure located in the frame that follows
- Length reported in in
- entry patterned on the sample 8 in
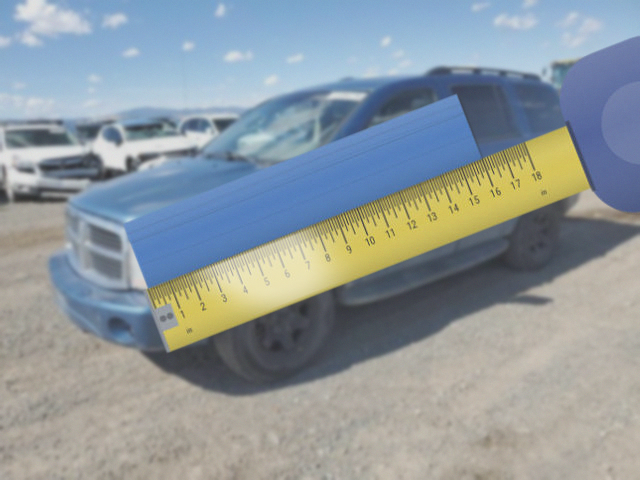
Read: 16 in
